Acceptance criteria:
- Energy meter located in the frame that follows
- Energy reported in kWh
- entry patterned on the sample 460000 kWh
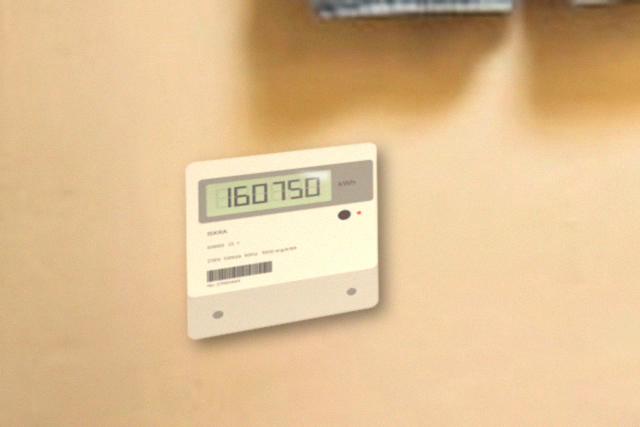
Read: 160750 kWh
